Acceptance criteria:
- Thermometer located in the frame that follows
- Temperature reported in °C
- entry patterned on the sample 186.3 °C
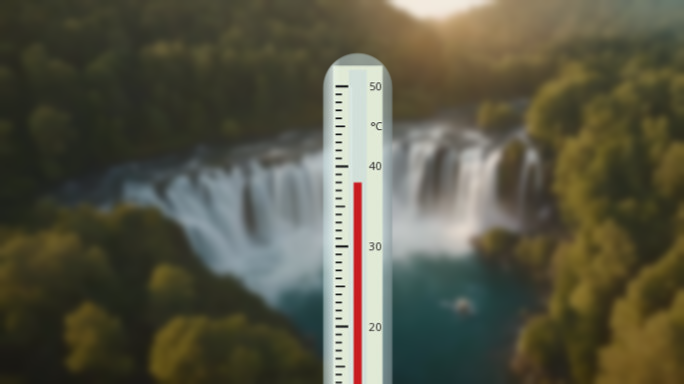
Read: 38 °C
